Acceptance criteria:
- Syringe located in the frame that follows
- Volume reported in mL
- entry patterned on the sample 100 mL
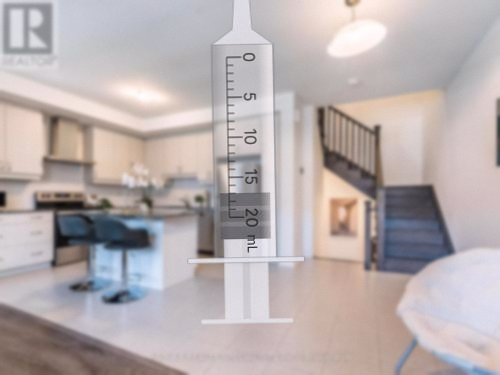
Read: 17 mL
